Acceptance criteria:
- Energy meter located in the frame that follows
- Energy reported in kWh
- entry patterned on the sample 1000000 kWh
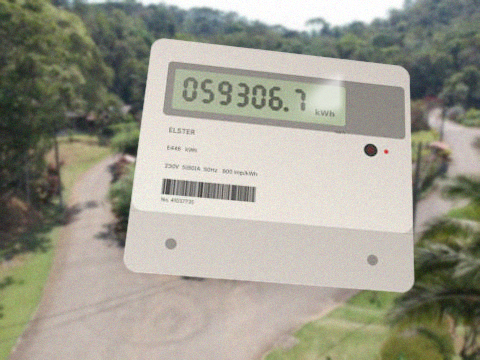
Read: 59306.7 kWh
